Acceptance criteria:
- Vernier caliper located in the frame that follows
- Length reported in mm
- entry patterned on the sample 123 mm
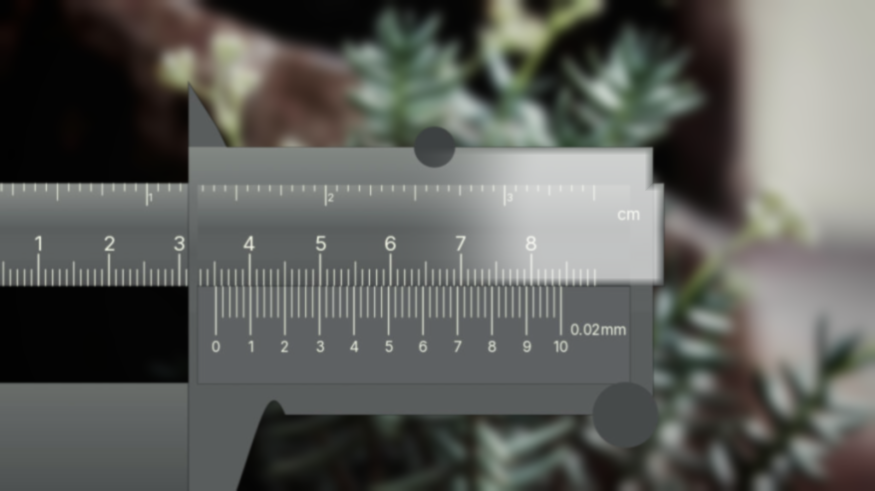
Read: 35.2 mm
